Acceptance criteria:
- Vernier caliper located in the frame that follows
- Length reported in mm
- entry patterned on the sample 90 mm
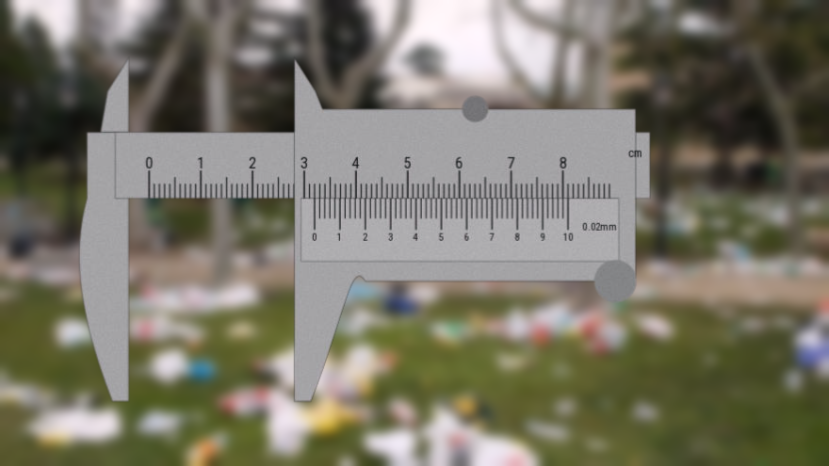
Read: 32.0 mm
